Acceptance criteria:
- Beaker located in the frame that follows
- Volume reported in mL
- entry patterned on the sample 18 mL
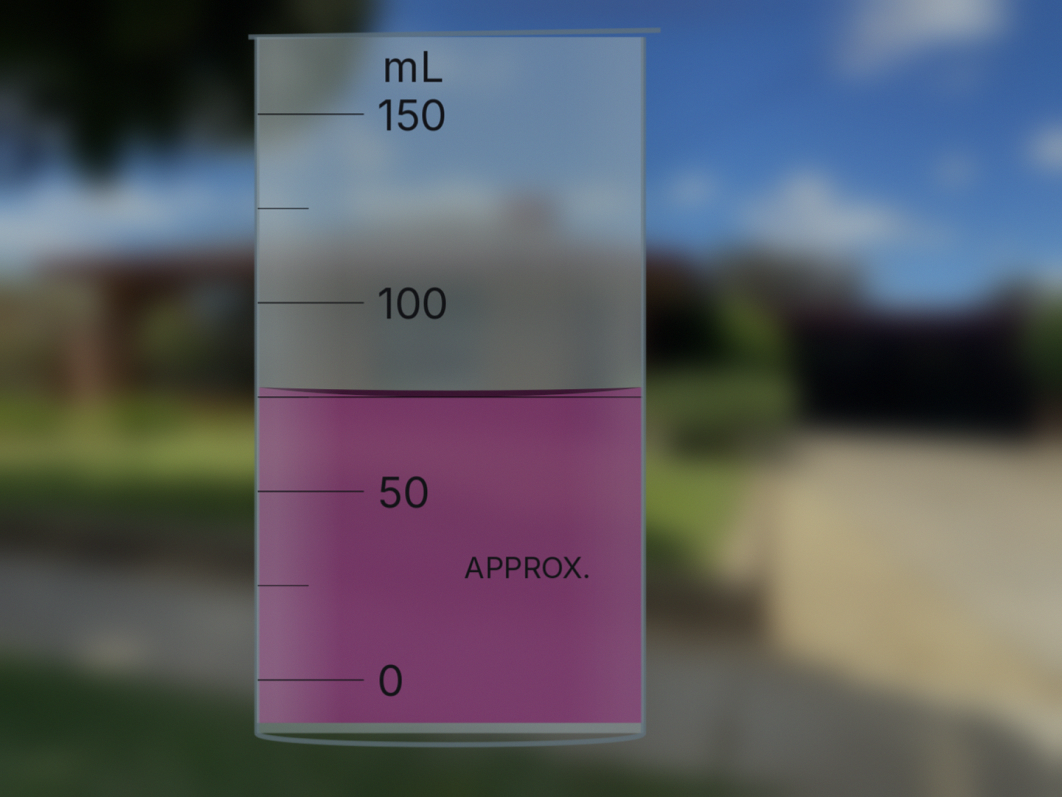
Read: 75 mL
